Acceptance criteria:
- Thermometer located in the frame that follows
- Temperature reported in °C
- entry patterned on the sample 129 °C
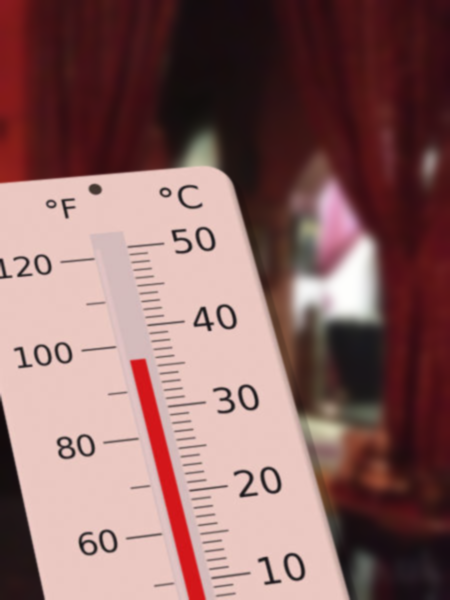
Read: 36 °C
